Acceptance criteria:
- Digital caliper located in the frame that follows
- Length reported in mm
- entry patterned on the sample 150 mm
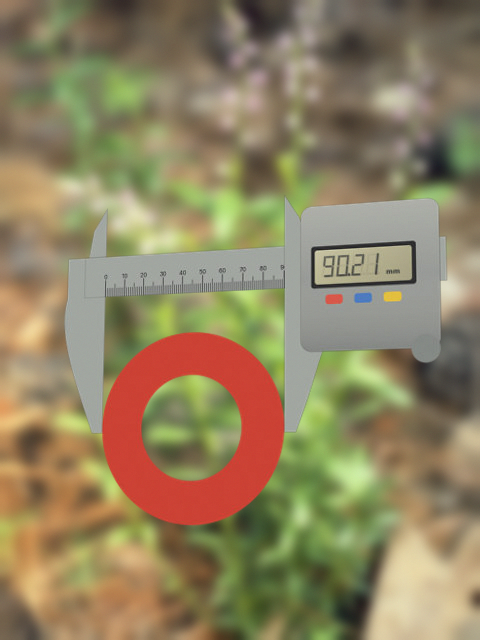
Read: 90.21 mm
